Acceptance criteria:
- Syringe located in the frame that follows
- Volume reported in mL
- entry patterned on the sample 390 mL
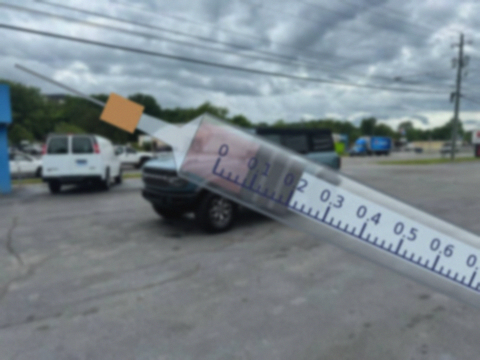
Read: 0.08 mL
